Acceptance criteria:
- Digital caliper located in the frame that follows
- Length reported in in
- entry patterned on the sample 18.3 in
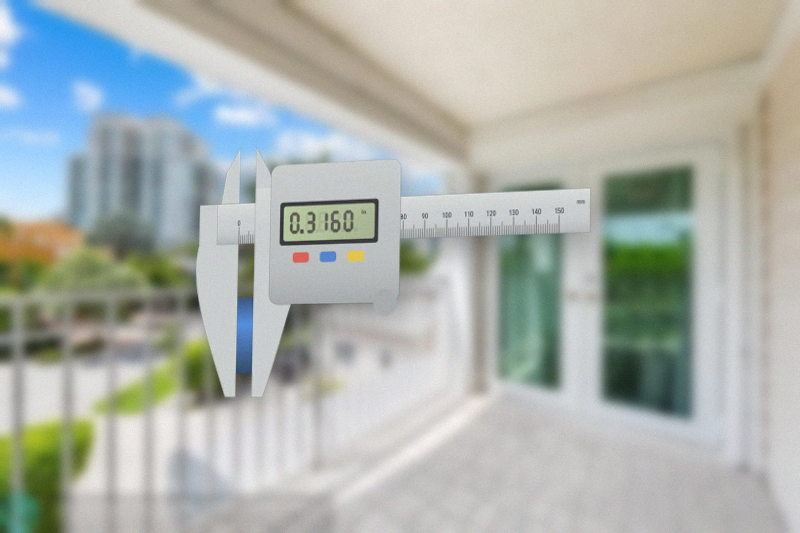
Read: 0.3160 in
